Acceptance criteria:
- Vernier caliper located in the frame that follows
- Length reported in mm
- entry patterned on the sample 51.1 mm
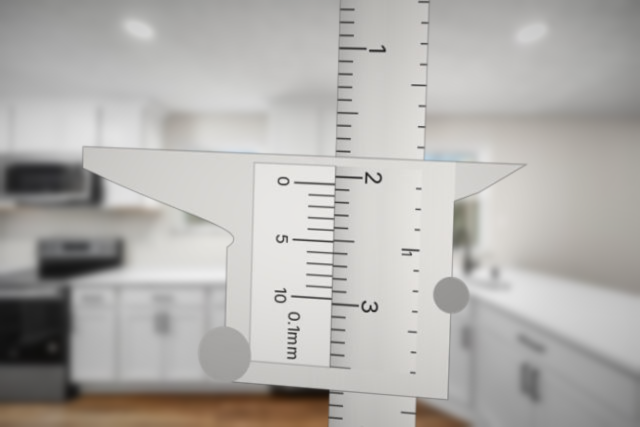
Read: 20.6 mm
